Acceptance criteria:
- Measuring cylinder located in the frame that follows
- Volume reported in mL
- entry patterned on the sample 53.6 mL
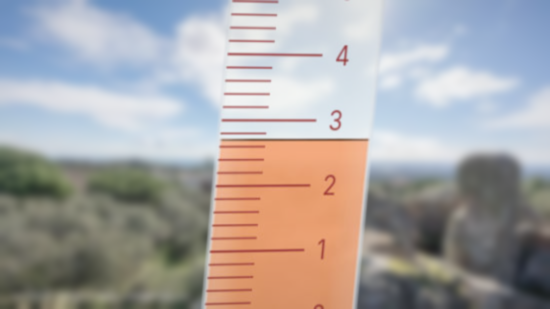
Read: 2.7 mL
